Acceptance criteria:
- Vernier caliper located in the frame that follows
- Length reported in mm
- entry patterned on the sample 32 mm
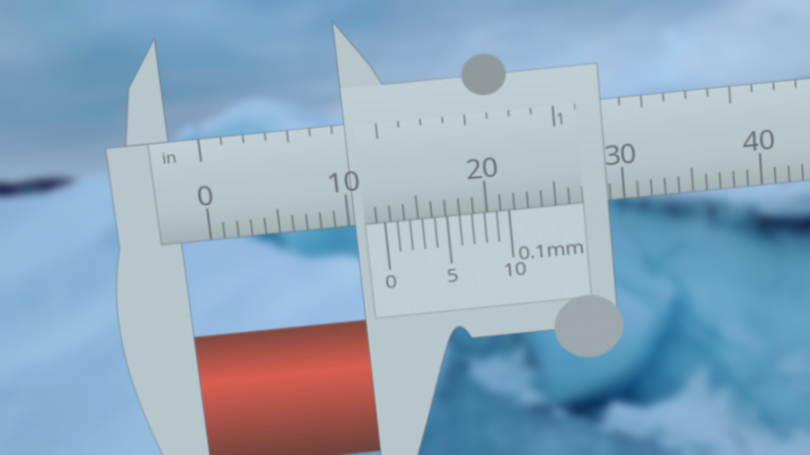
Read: 12.6 mm
